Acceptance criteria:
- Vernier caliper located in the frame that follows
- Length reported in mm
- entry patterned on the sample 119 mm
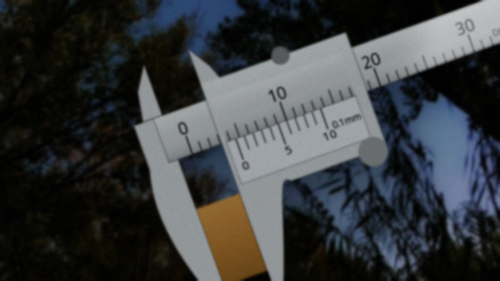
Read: 4.6 mm
